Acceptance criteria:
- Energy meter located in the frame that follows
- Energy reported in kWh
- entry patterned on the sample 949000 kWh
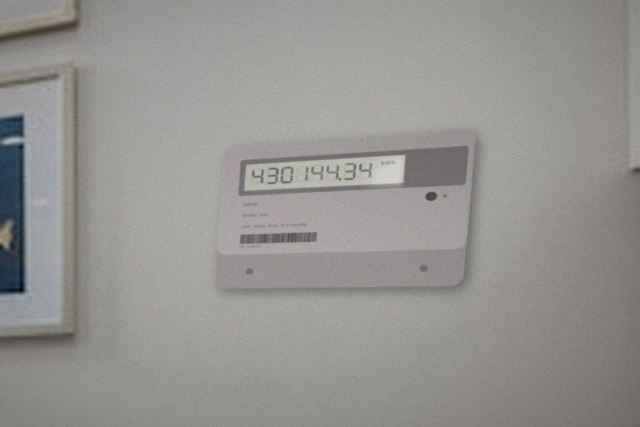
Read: 430144.34 kWh
